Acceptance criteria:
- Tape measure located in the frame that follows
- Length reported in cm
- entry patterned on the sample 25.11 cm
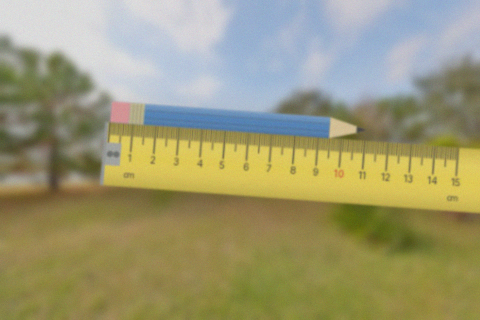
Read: 11 cm
